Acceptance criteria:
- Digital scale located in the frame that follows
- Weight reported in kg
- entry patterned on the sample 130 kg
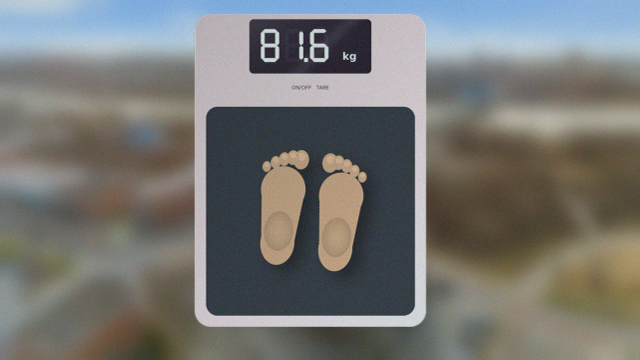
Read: 81.6 kg
